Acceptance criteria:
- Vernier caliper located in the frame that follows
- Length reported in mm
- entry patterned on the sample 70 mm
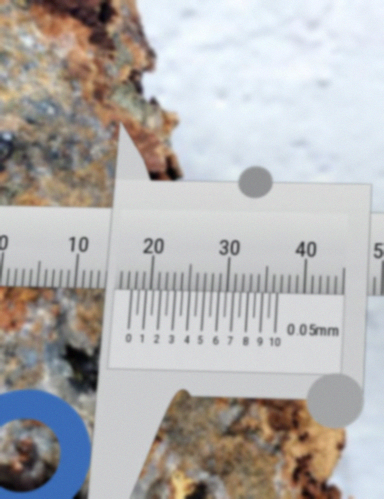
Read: 17.5 mm
